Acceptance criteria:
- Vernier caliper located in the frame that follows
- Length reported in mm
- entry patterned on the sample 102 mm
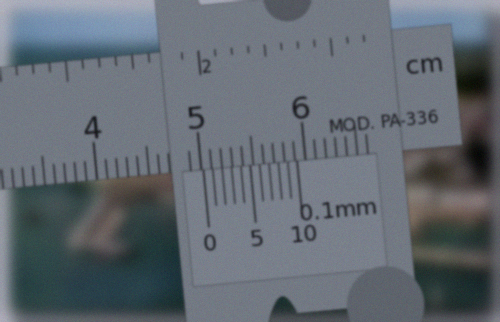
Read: 50.2 mm
